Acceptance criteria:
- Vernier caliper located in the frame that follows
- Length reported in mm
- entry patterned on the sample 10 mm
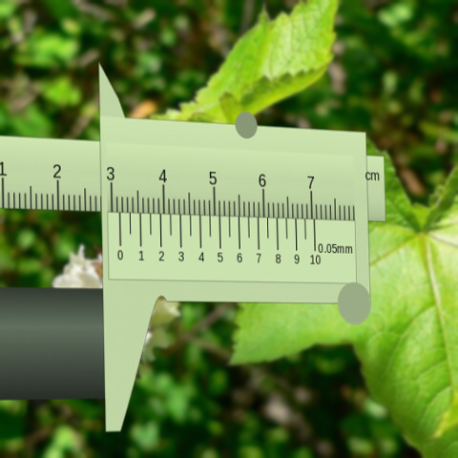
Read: 31.5 mm
